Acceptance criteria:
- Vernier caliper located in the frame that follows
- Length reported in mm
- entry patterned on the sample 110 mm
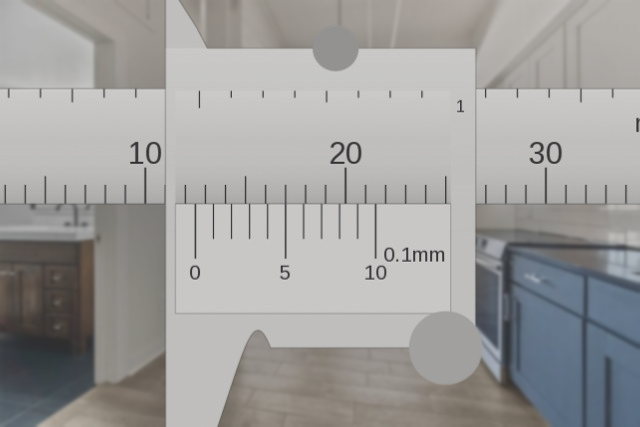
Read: 12.5 mm
